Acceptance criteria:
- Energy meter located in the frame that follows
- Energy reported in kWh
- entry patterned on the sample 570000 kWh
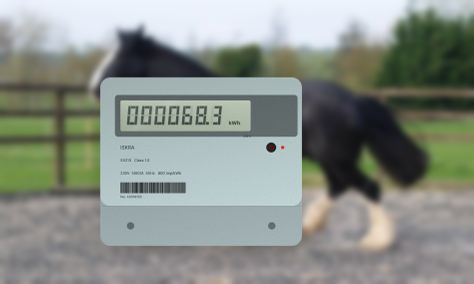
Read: 68.3 kWh
